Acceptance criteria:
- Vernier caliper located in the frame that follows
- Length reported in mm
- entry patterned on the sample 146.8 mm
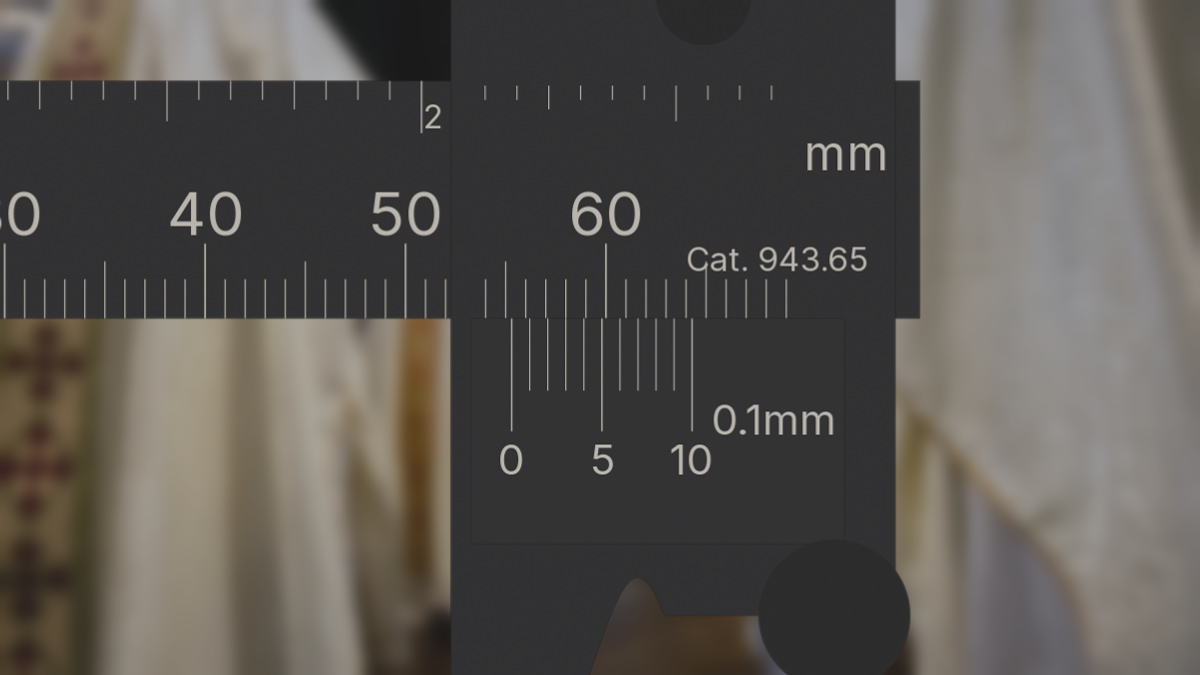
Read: 55.3 mm
